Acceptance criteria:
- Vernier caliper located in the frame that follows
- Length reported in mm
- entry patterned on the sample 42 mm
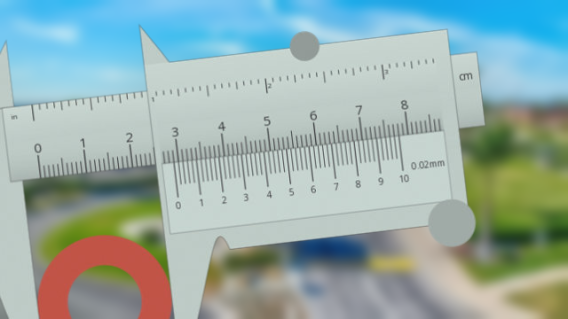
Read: 29.0 mm
